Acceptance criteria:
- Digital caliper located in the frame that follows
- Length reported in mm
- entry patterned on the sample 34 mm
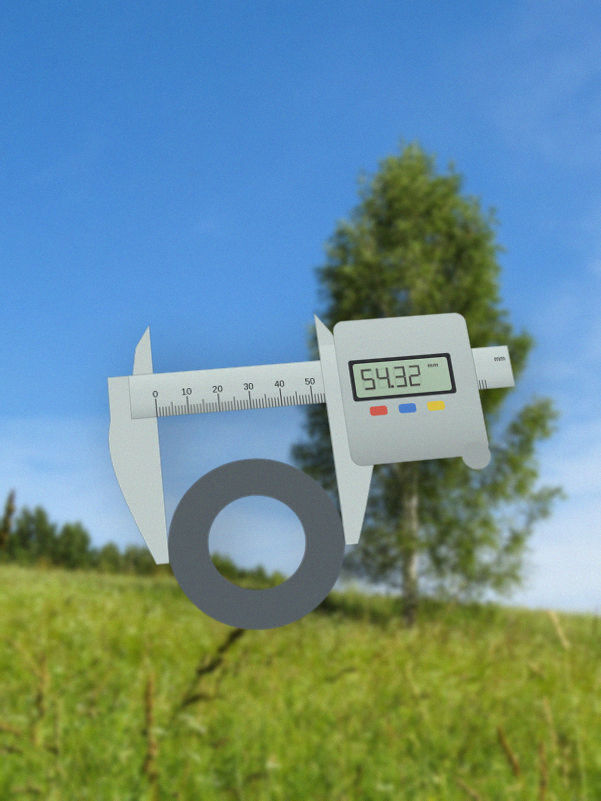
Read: 54.32 mm
